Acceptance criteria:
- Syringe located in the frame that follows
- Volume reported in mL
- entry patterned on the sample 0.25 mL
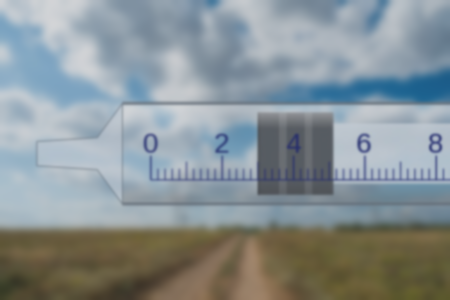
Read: 3 mL
